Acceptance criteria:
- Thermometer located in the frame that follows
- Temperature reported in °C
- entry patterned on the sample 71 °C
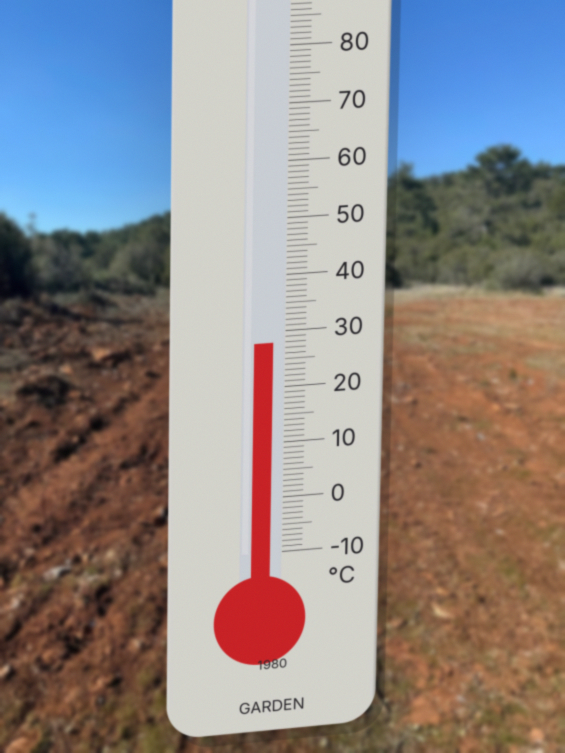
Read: 28 °C
